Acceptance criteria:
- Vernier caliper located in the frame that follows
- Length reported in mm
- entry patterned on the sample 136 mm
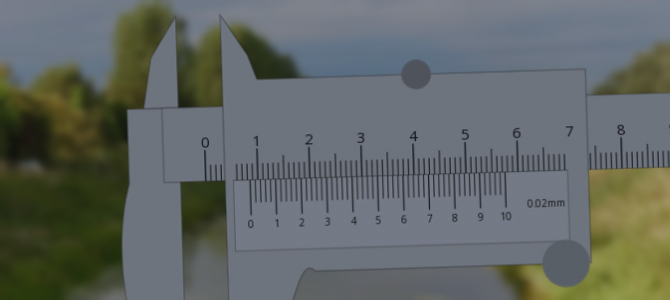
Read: 8.5 mm
